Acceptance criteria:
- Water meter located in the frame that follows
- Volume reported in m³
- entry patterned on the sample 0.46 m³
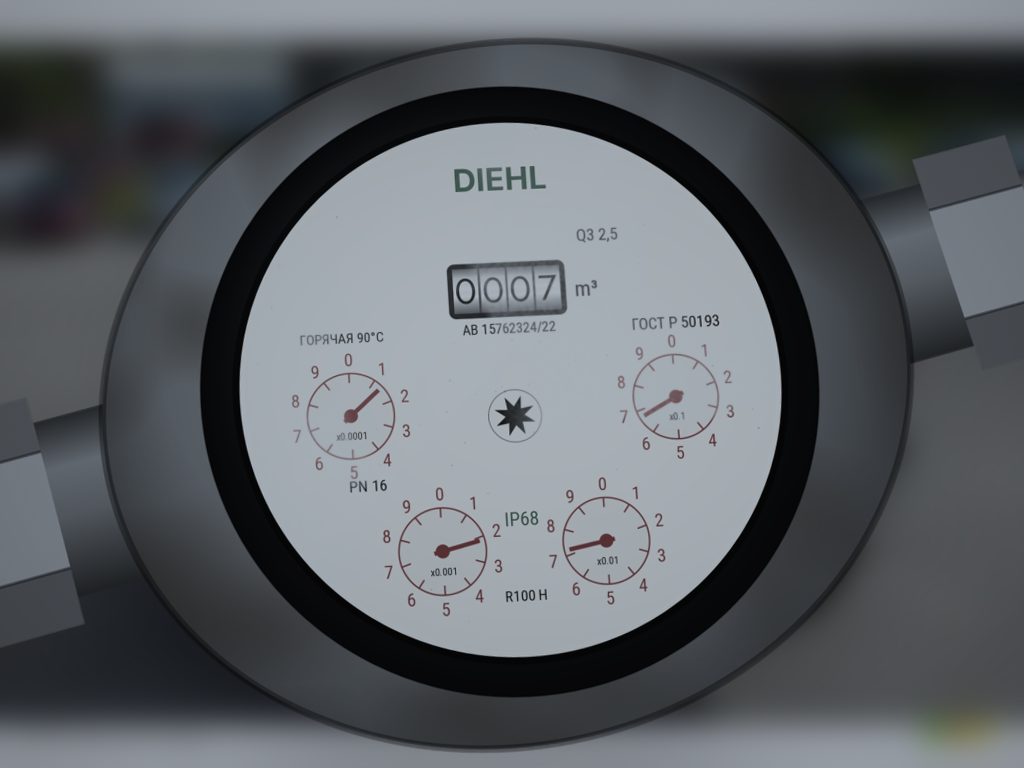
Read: 7.6721 m³
